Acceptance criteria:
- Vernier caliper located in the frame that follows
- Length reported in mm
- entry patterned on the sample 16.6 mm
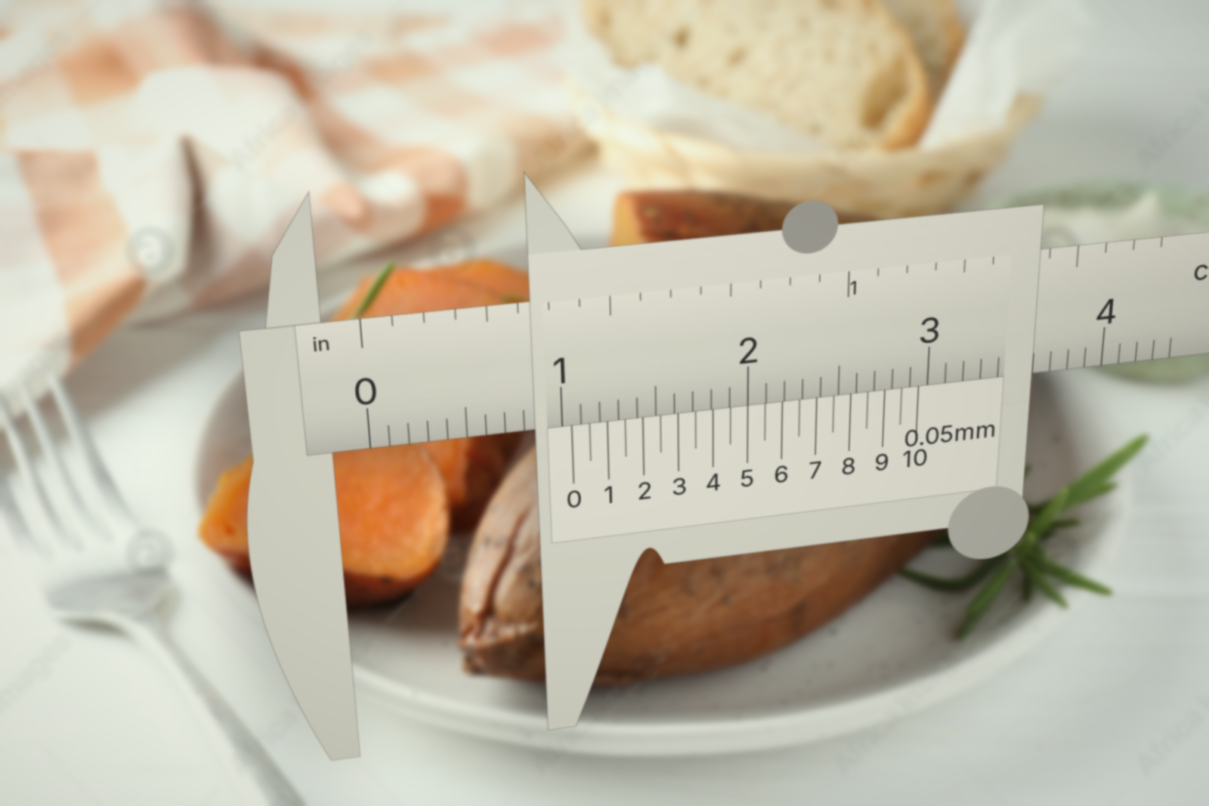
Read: 10.5 mm
